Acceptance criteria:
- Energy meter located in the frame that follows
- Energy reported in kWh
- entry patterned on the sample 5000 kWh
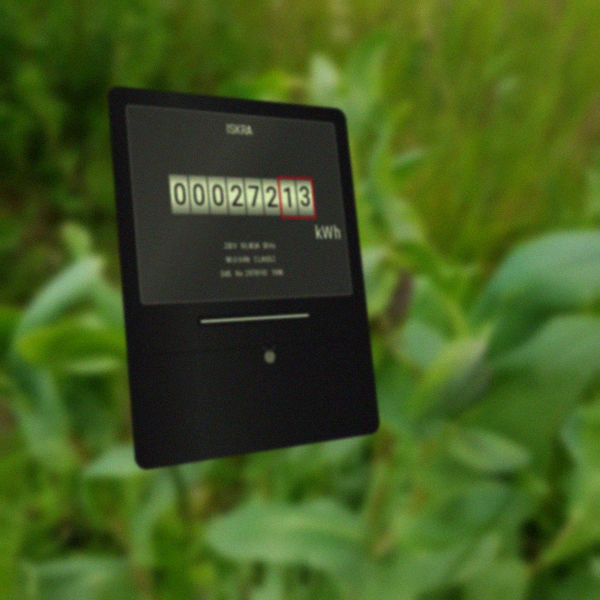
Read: 272.13 kWh
